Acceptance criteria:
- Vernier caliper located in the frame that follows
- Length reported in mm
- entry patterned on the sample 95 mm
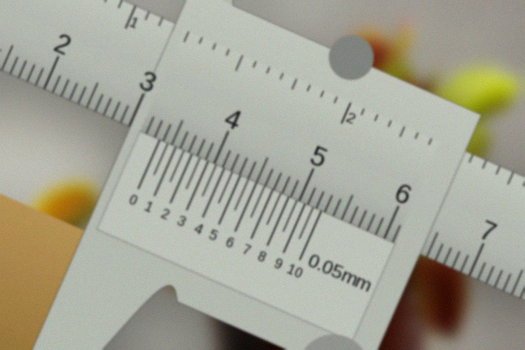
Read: 33.6 mm
